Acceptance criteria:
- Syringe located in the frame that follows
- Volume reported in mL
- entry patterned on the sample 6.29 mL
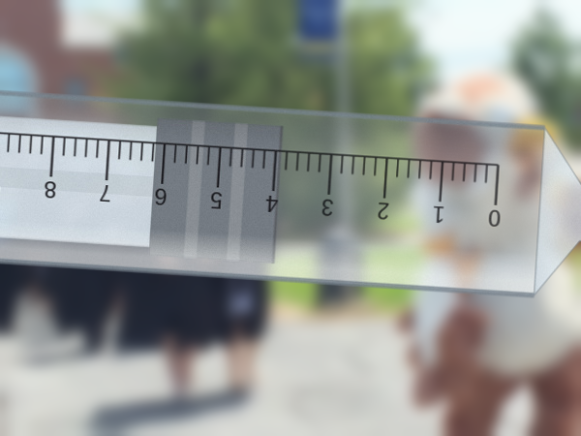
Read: 3.9 mL
